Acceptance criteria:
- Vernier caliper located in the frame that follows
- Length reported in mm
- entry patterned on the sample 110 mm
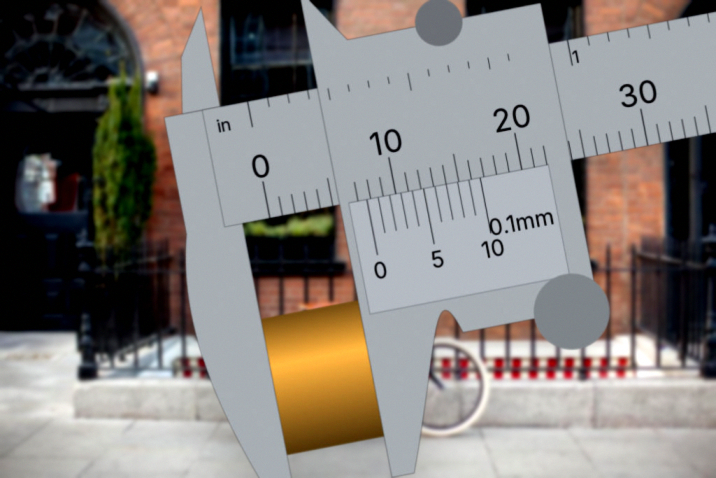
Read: 7.7 mm
